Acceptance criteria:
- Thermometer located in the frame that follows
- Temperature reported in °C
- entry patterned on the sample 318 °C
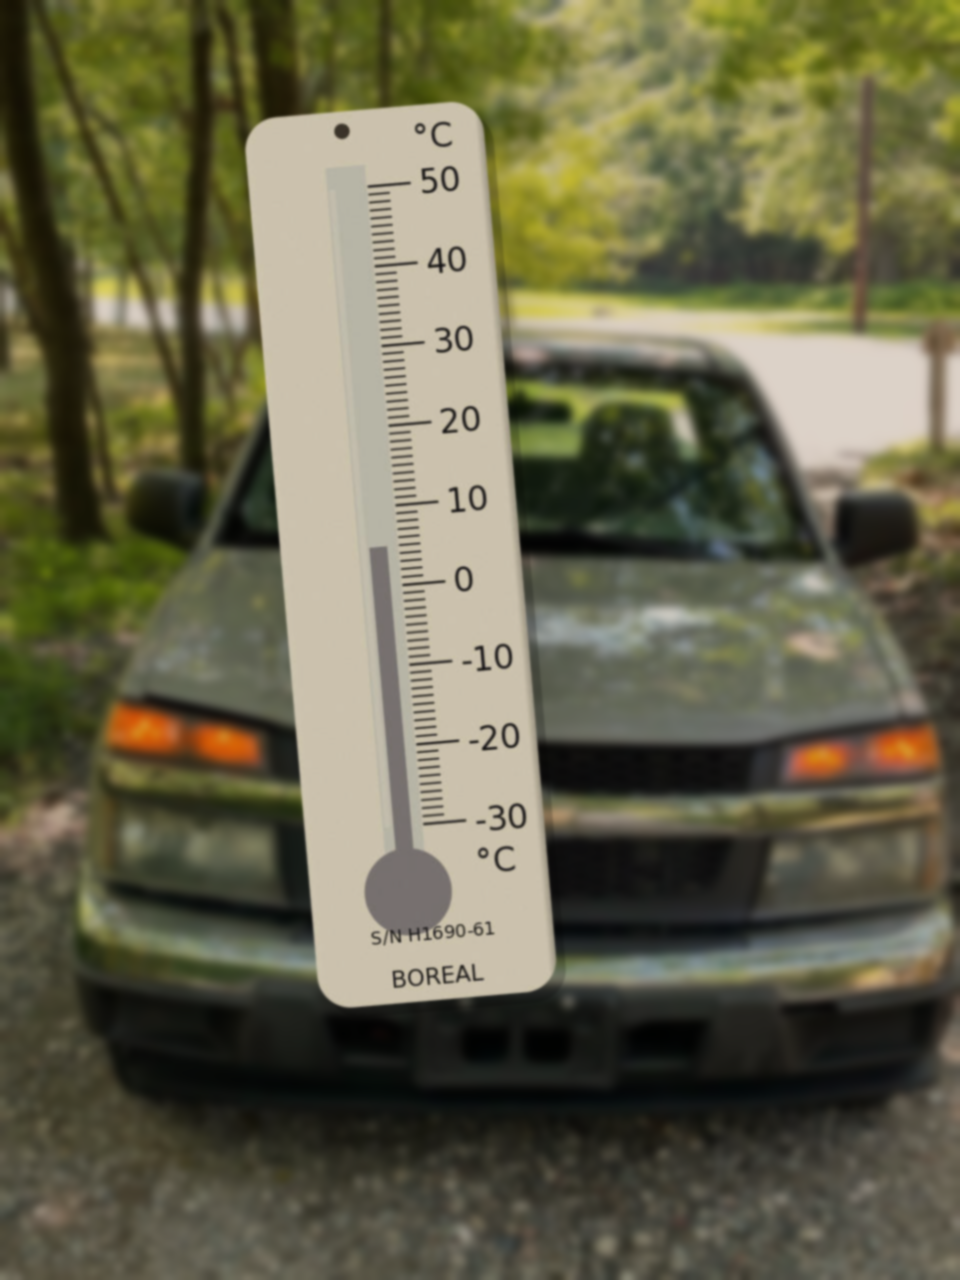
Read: 5 °C
